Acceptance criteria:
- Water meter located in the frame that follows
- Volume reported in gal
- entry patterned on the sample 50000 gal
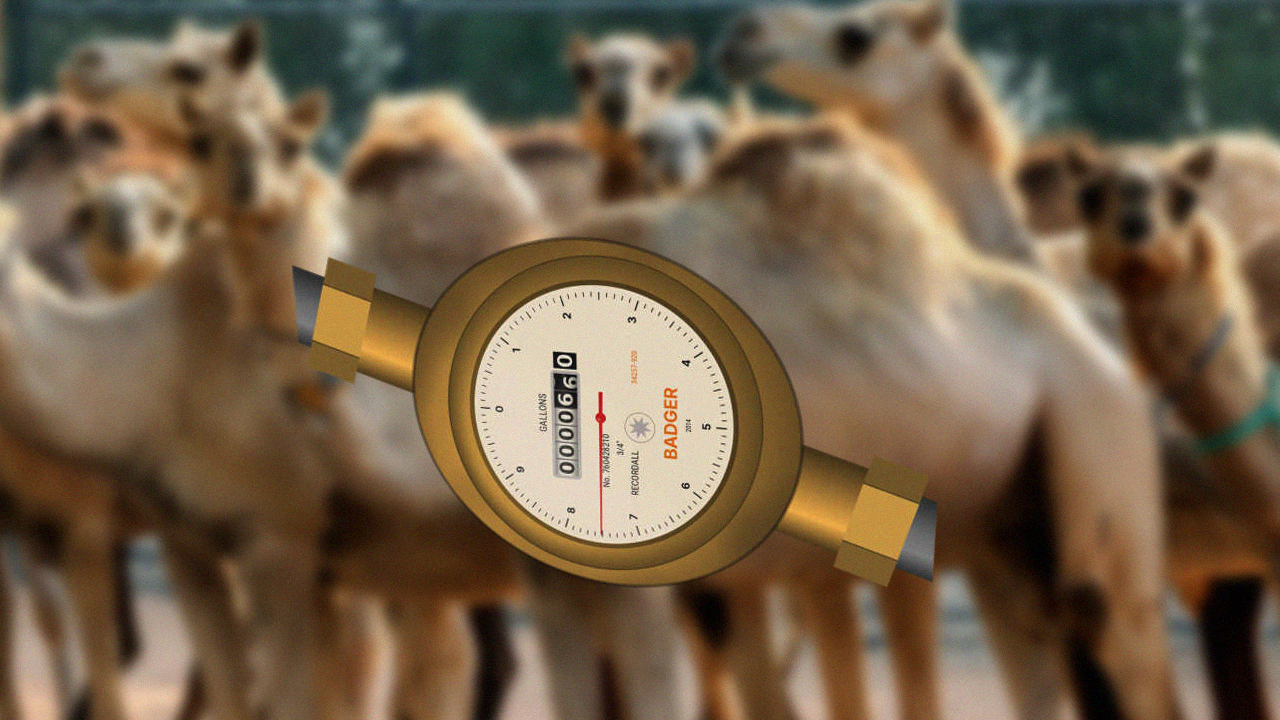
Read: 657.5 gal
